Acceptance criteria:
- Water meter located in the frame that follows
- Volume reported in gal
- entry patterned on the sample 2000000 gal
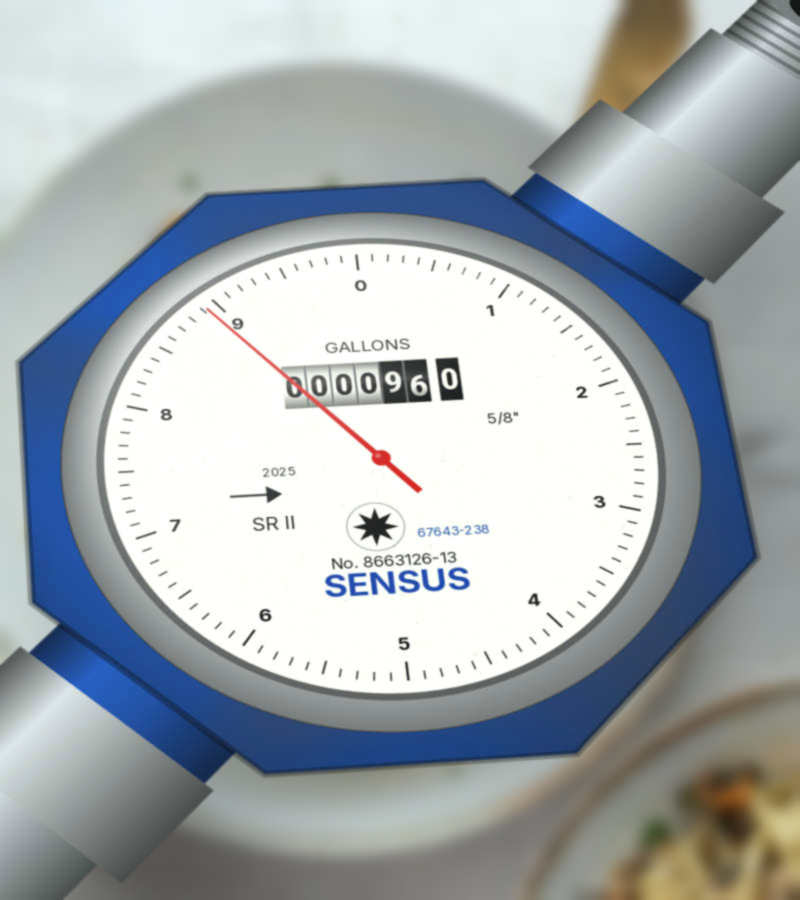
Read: 958.9 gal
